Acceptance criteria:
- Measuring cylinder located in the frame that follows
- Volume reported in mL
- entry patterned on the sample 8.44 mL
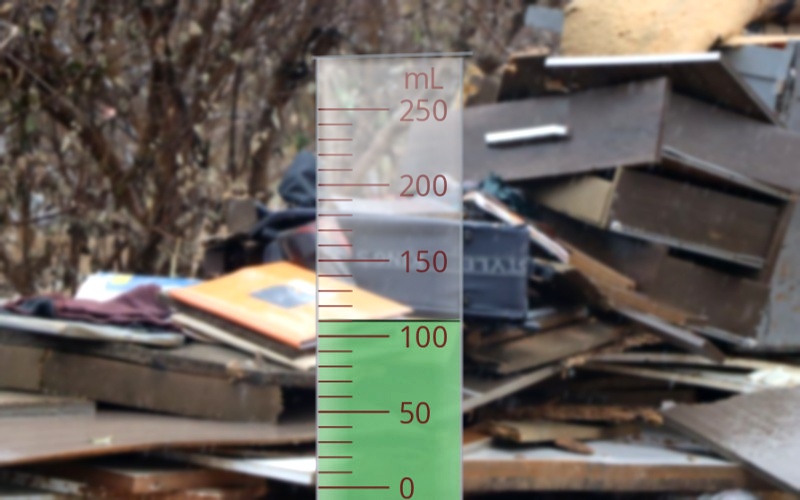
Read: 110 mL
